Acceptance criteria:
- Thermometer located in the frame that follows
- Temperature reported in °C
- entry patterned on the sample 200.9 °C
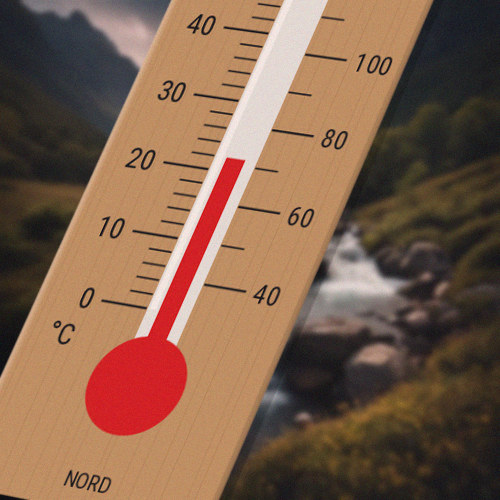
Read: 22 °C
